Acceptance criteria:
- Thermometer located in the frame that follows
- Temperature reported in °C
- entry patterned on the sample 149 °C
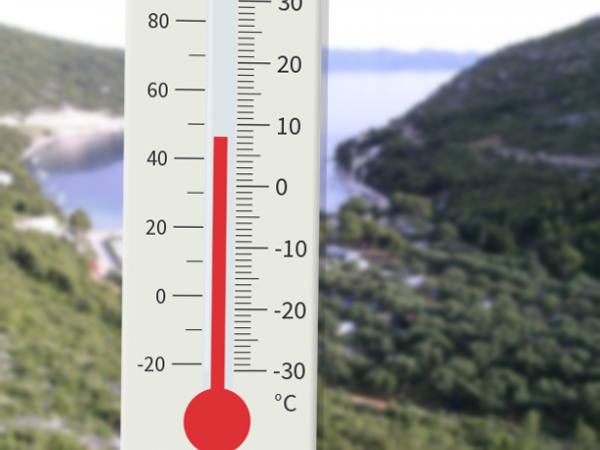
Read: 8 °C
